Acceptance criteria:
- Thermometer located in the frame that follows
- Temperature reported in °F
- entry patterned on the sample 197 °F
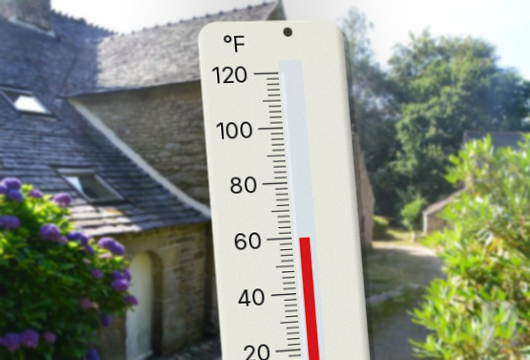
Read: 60 °F
